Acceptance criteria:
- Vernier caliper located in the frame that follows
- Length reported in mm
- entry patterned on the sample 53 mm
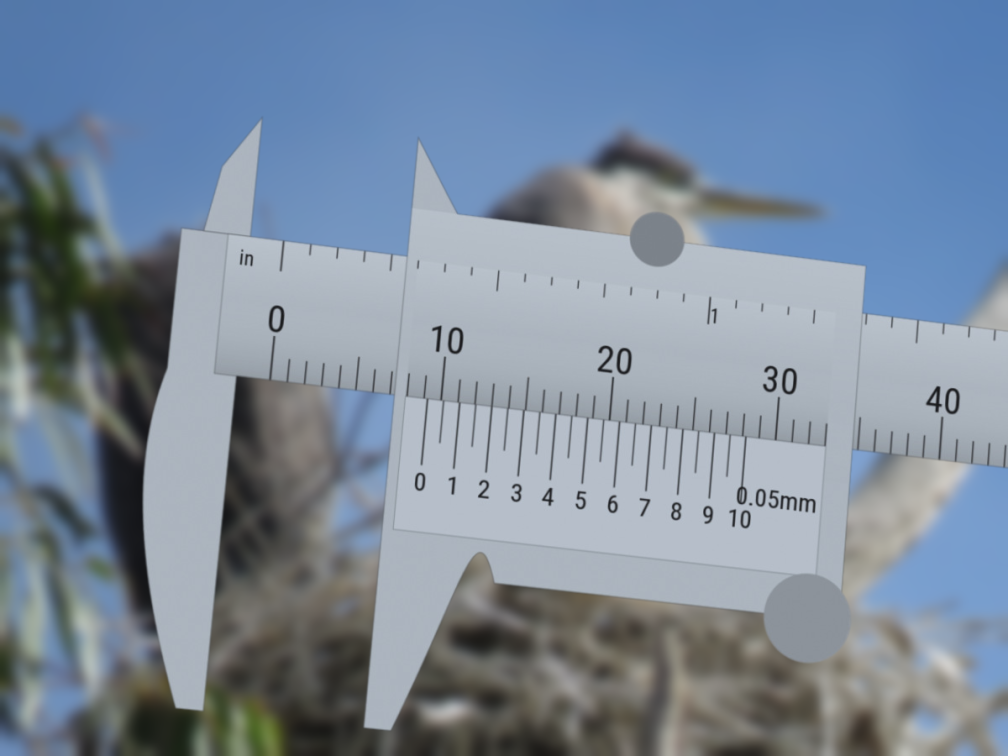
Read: 9.2 mm
